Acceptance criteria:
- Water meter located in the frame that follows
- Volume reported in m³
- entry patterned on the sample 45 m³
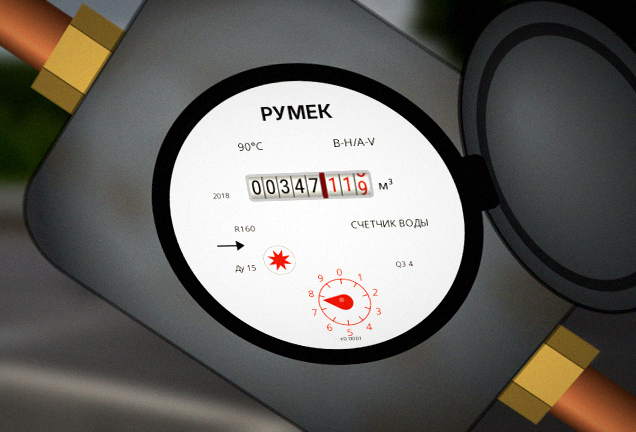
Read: 347.1187 m³
